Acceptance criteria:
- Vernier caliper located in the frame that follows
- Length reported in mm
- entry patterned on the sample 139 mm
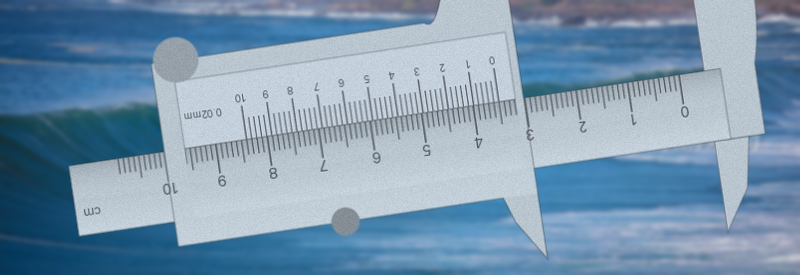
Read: 35.0 mm
